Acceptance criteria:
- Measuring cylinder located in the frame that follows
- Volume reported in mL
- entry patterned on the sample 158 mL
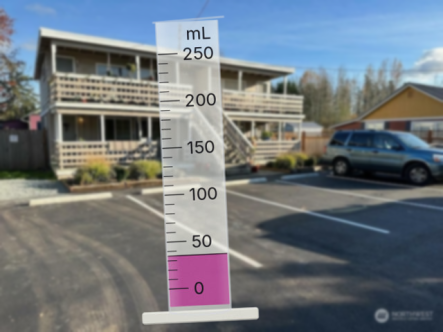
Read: 35 mL
